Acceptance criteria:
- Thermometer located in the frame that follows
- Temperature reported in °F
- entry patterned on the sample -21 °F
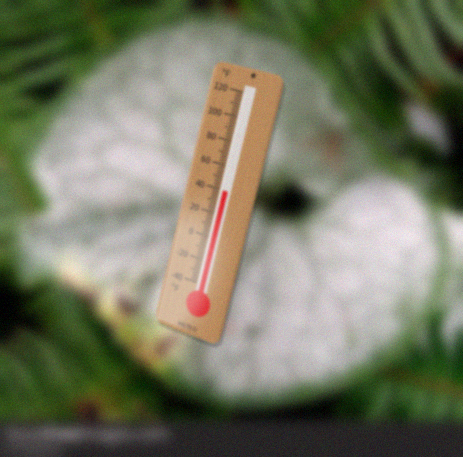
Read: 40 °F
